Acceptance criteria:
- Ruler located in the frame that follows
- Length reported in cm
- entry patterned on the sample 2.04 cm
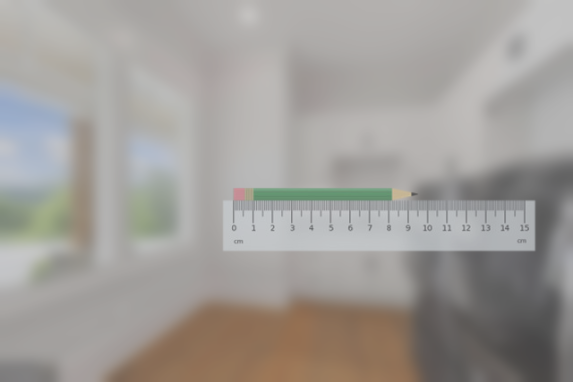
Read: 9.5 cm
